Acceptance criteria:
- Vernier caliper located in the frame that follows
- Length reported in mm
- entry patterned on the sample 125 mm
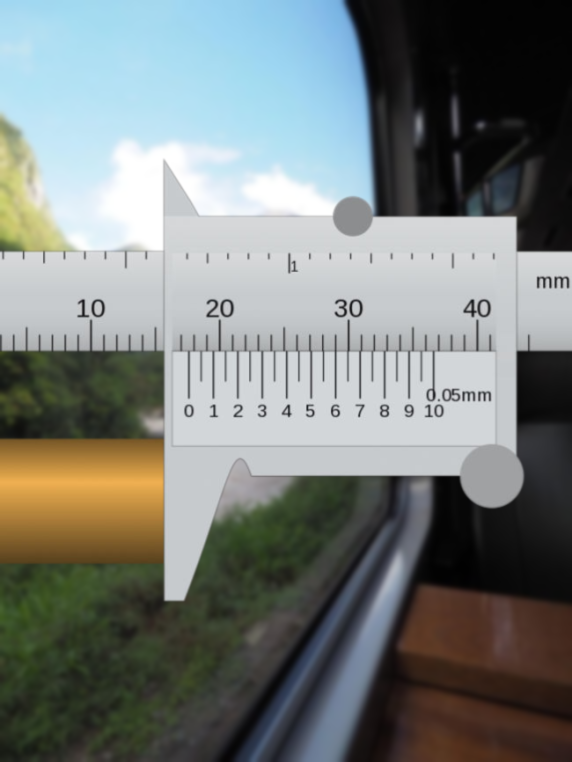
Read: 17.6 mm
